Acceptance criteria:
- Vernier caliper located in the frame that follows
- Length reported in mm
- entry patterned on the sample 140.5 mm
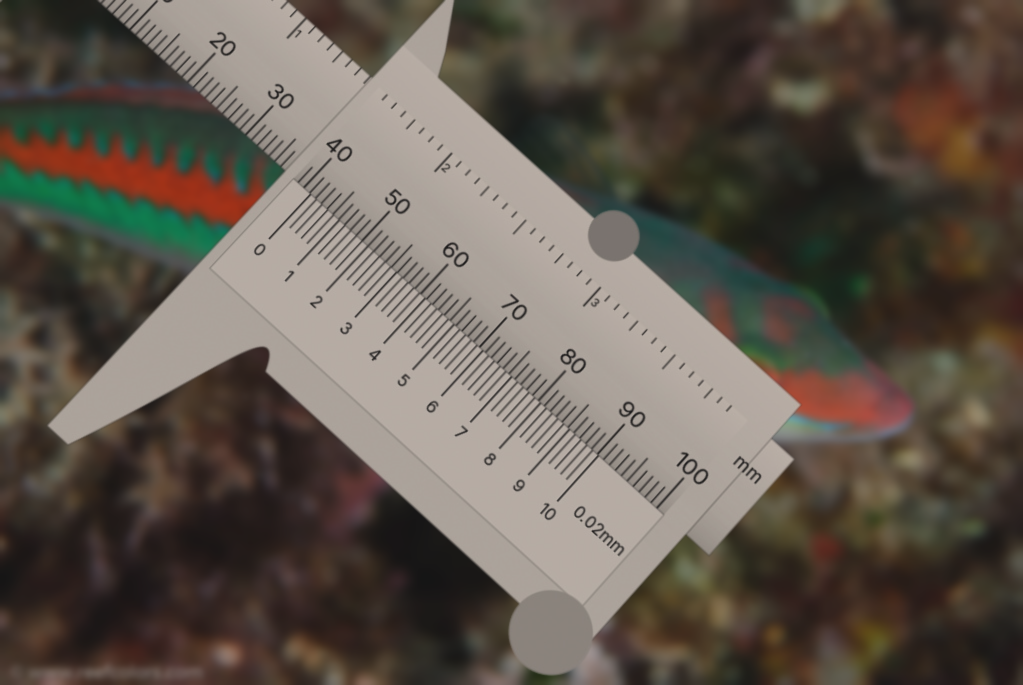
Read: 41.2 mm
